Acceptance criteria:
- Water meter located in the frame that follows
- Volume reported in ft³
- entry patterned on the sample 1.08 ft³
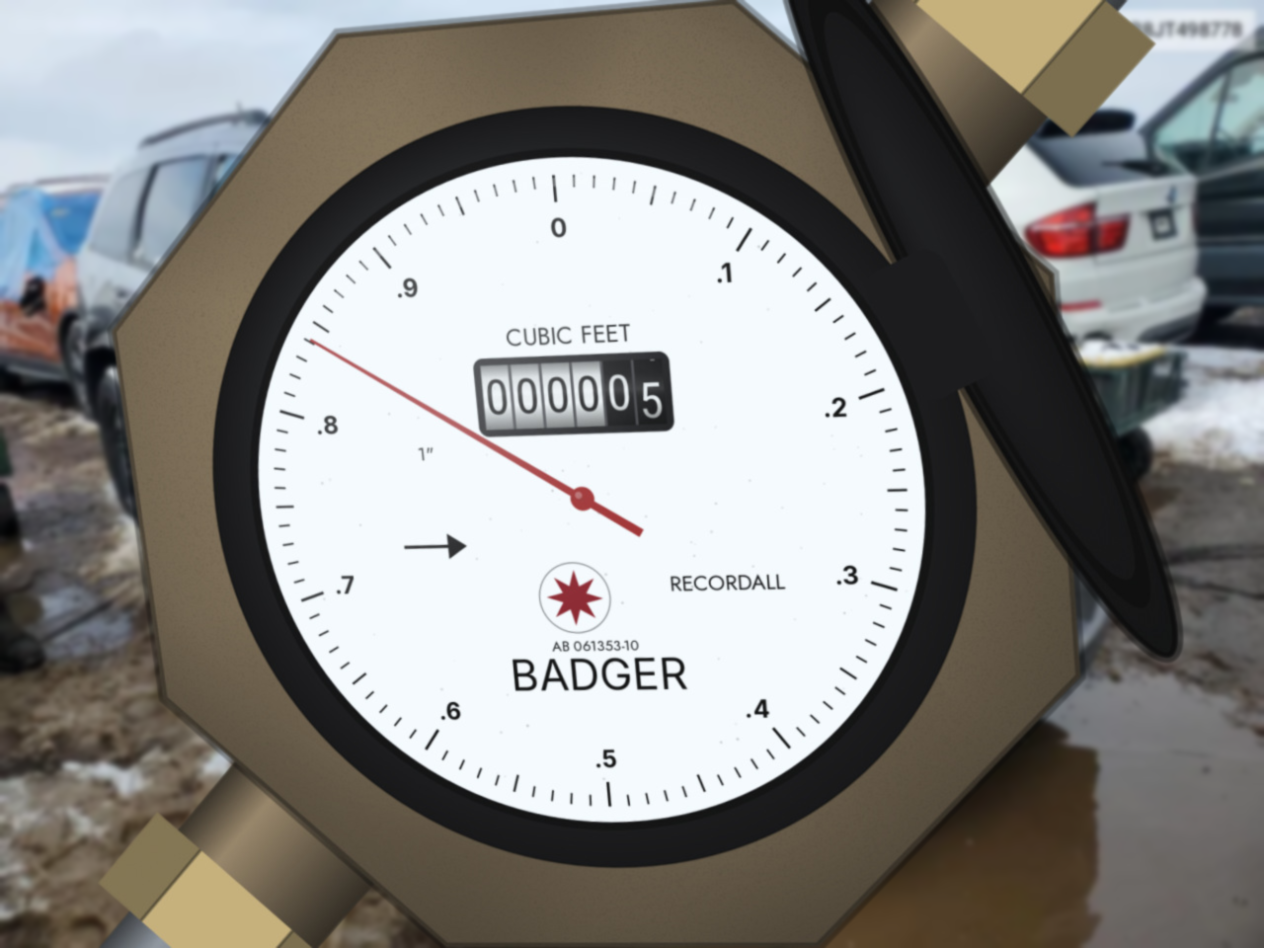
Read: 4.84 ft³
